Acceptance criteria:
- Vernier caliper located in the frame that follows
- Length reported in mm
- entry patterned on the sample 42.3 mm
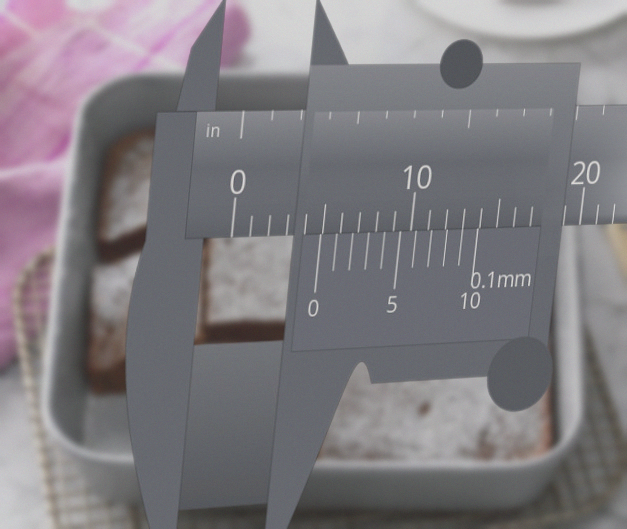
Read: 4.9 mm
